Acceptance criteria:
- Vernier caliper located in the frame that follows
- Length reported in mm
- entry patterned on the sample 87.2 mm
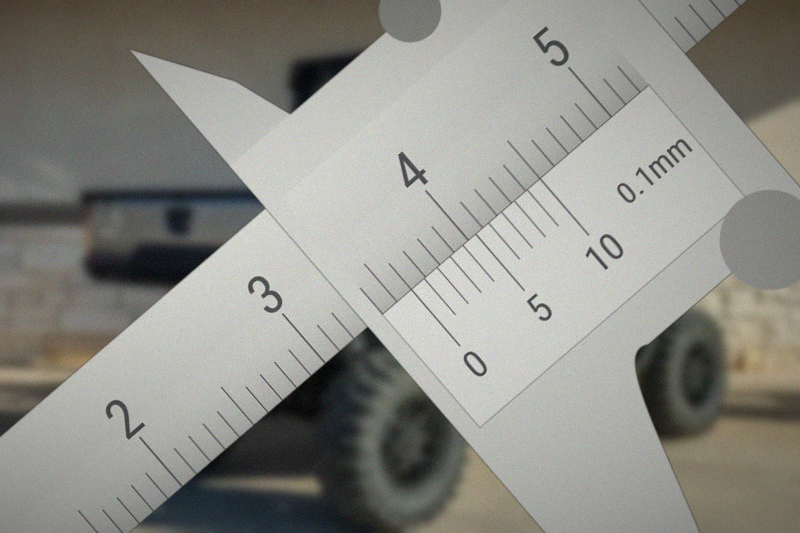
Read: 36.0 mm
